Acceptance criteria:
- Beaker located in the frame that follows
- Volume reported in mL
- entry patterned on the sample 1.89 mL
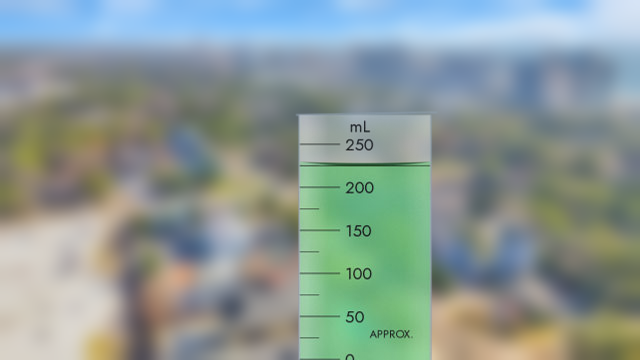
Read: 225 mL
